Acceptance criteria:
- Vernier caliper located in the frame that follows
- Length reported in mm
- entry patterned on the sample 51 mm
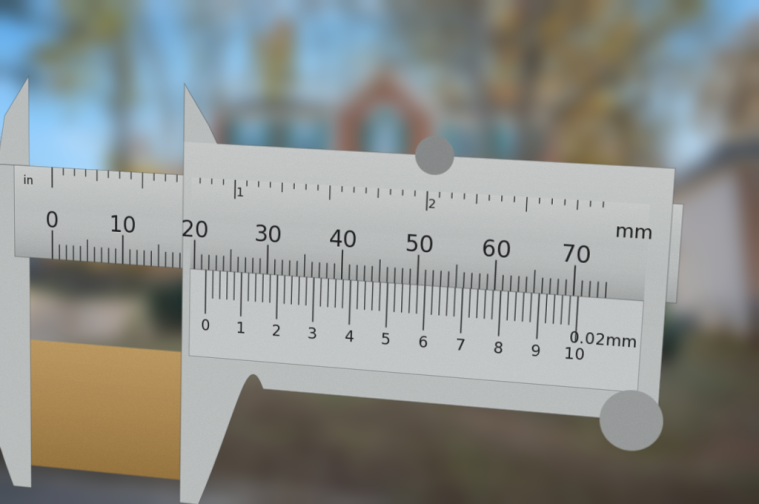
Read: 21.6 mm
